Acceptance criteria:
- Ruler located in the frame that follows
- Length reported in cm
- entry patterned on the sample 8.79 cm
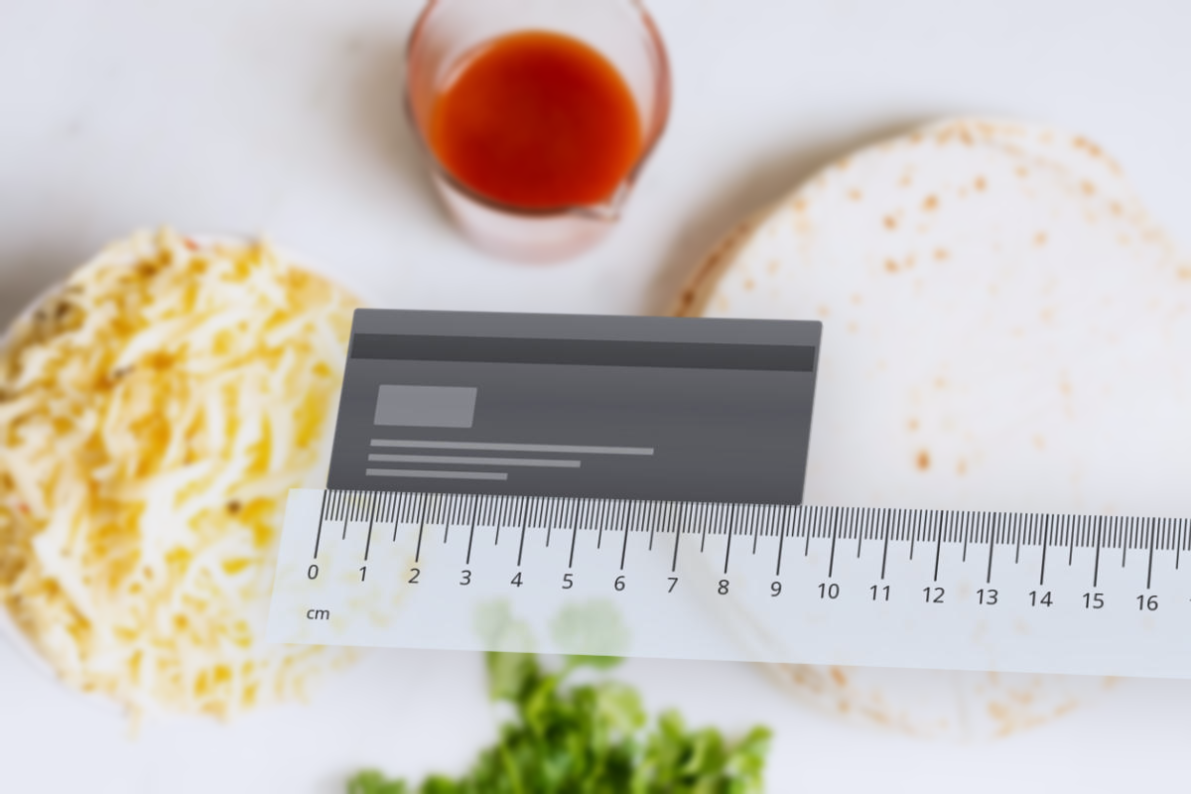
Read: 9.3 cm
